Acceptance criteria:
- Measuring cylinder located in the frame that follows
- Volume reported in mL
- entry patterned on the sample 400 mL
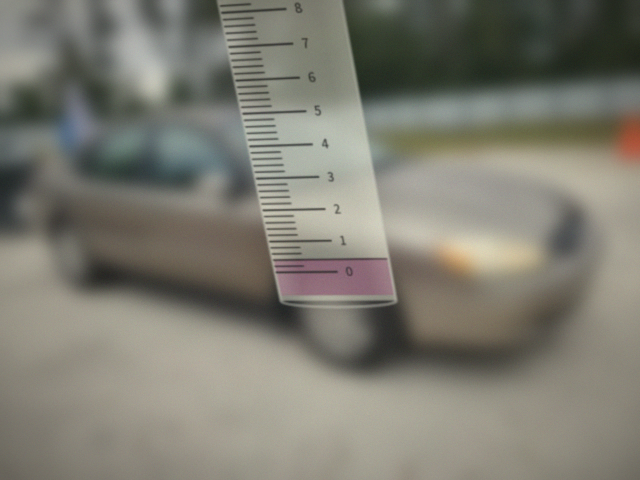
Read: 0.4 mL
